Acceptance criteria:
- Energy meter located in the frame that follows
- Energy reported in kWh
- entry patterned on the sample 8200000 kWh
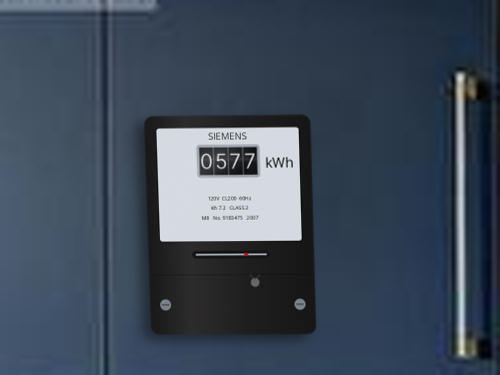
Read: 577 kWh
